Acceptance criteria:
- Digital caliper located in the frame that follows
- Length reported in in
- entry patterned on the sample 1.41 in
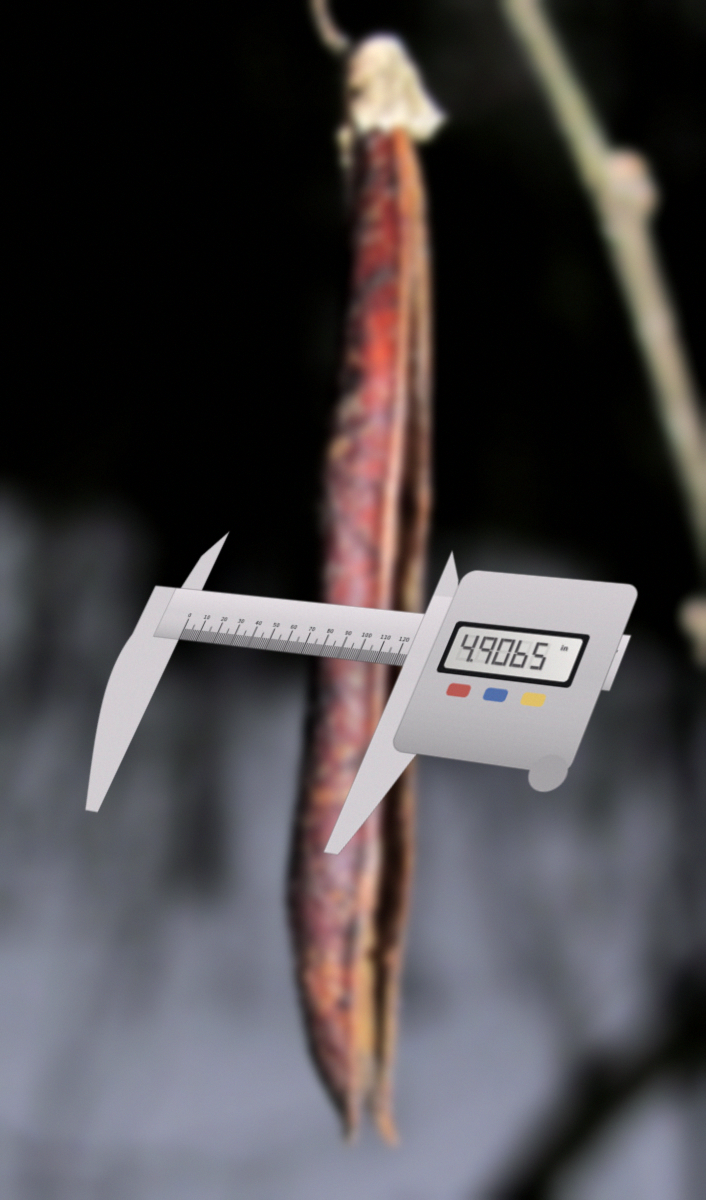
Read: 4.9065 in
